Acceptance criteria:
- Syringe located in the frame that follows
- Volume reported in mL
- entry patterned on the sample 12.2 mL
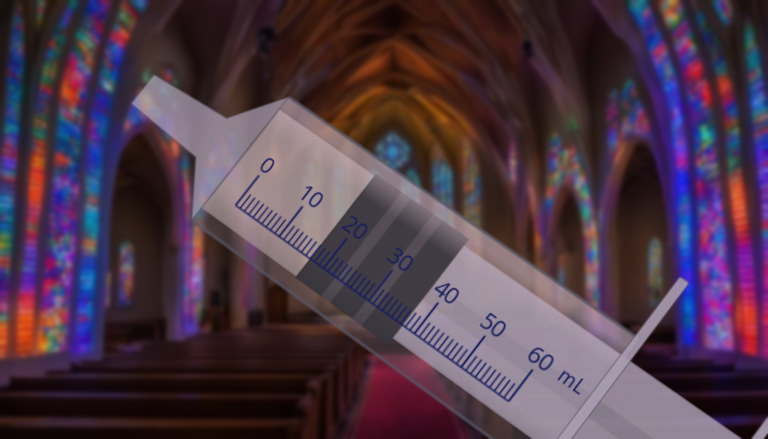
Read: 17 mL
